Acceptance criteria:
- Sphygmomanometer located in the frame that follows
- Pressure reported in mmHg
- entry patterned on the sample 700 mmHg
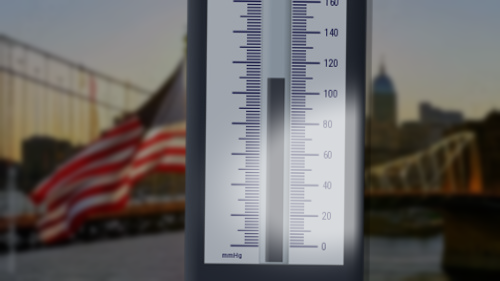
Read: 110 mmHg
